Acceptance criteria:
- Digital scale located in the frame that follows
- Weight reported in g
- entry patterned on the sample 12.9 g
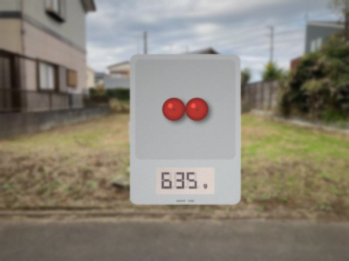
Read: 635 g
